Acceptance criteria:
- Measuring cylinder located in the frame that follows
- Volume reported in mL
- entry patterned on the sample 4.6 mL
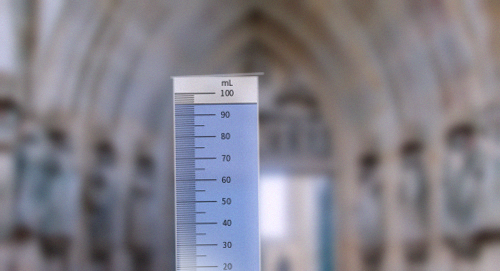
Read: 95 mL
